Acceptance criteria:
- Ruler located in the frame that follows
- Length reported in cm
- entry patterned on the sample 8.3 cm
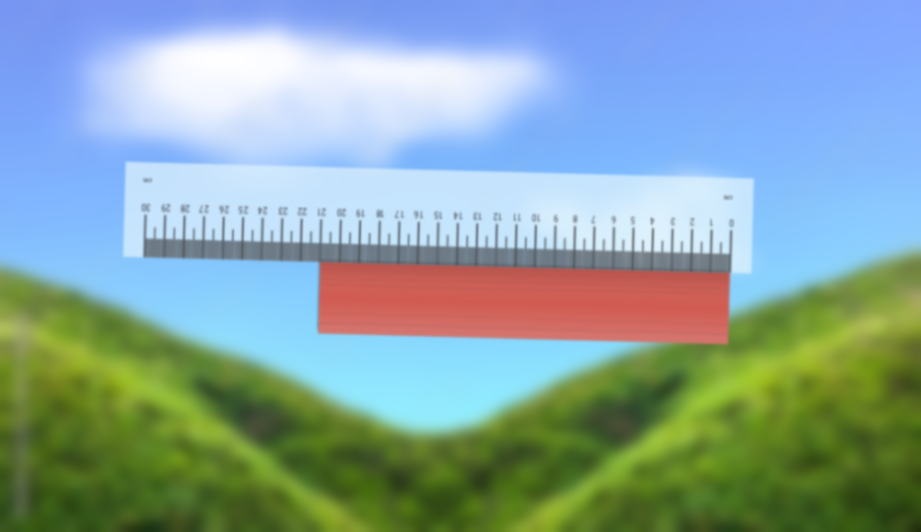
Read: 21 cm
